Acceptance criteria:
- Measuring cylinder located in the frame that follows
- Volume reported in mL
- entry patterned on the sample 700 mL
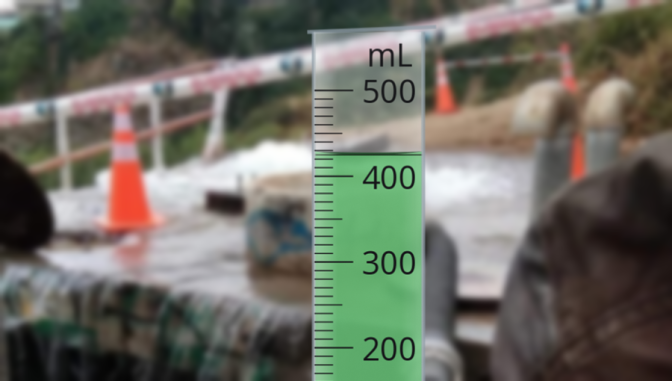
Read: 425 mL
